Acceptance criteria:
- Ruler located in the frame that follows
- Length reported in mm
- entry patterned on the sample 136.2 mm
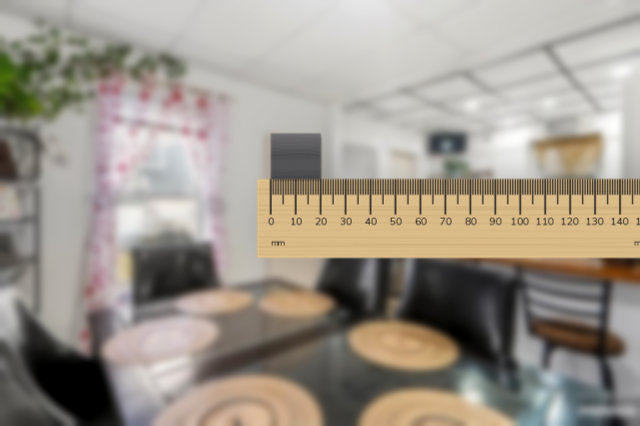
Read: 20 mm
